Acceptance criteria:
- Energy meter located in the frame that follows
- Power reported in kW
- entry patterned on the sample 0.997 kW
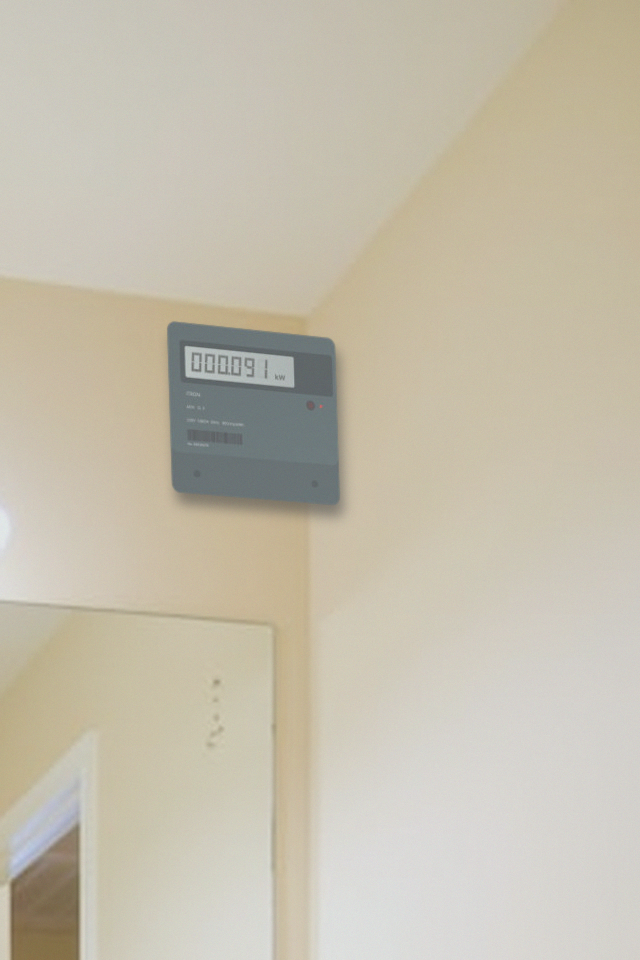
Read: 0.091 kW
